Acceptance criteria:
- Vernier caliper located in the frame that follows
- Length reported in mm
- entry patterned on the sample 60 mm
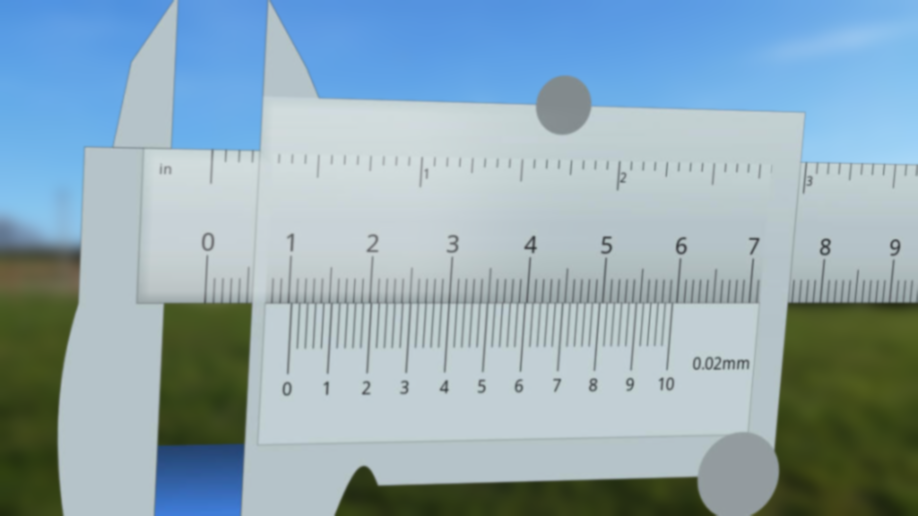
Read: 10.4 mm
